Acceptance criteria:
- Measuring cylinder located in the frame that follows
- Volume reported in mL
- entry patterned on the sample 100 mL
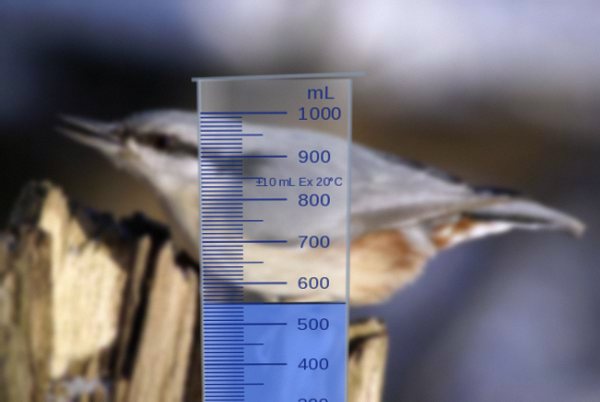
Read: 550 mL
